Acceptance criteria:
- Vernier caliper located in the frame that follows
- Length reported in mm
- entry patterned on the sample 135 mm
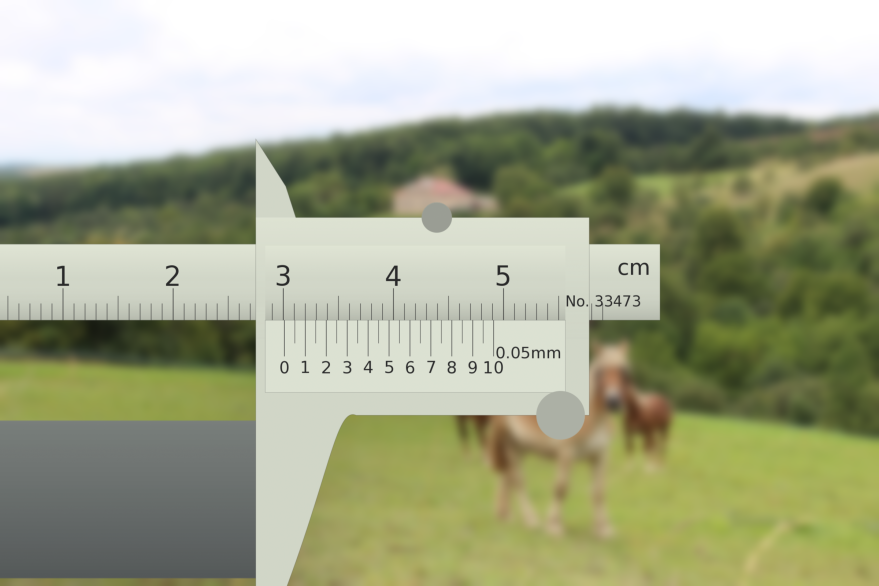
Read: 30.1 mm
